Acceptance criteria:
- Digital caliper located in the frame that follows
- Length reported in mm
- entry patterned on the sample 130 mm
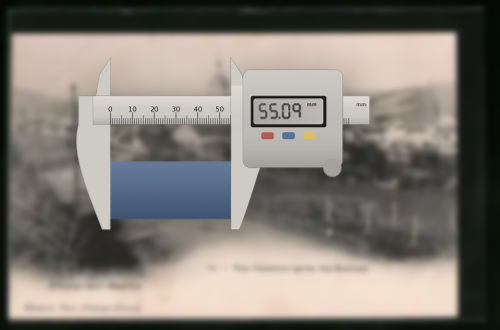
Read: 55.09 mm
